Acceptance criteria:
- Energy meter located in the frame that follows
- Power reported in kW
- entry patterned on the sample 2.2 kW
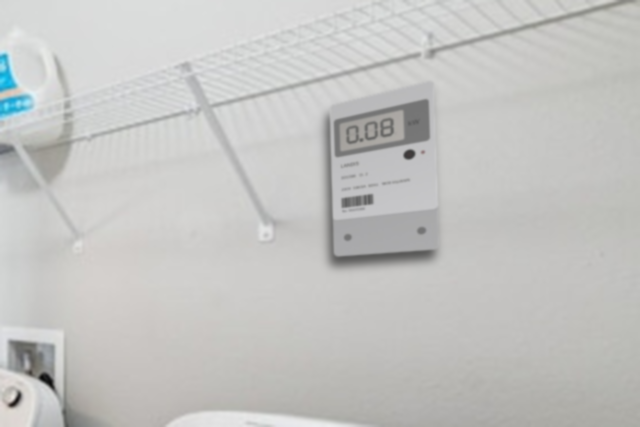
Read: 0.08 kW
